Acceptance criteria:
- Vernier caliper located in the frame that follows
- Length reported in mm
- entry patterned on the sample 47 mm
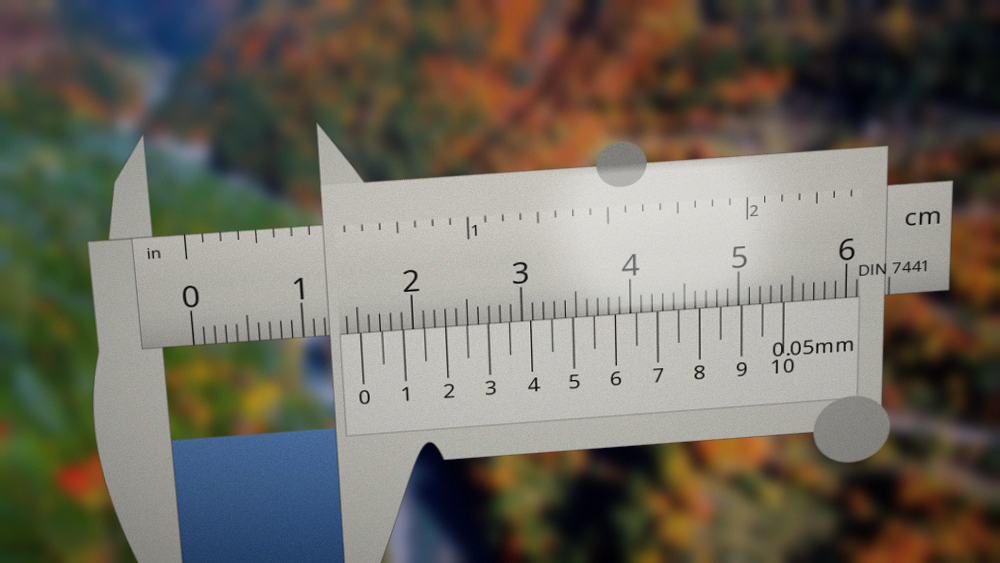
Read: 15.2 mm
